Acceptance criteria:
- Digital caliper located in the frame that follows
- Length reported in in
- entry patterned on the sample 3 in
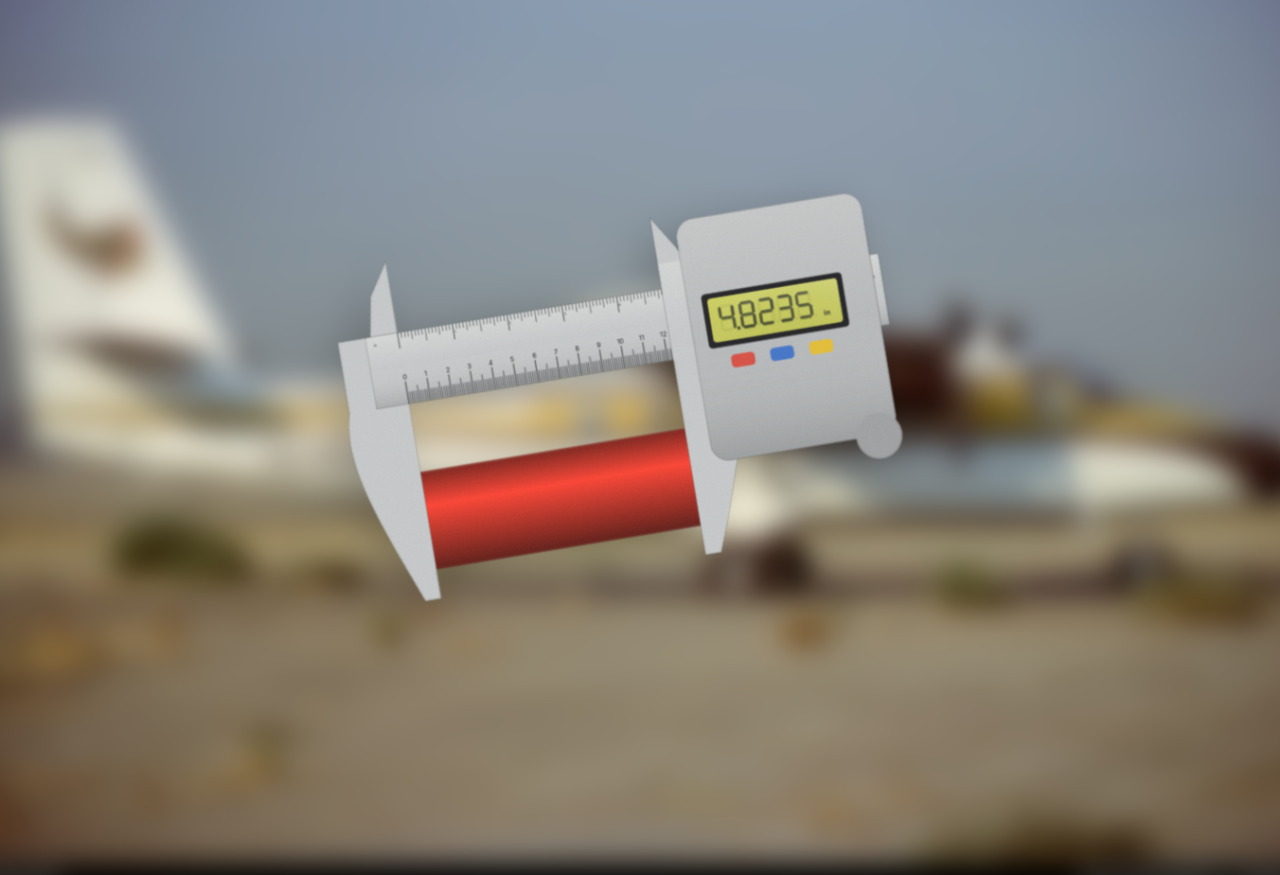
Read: 4.8235 in
